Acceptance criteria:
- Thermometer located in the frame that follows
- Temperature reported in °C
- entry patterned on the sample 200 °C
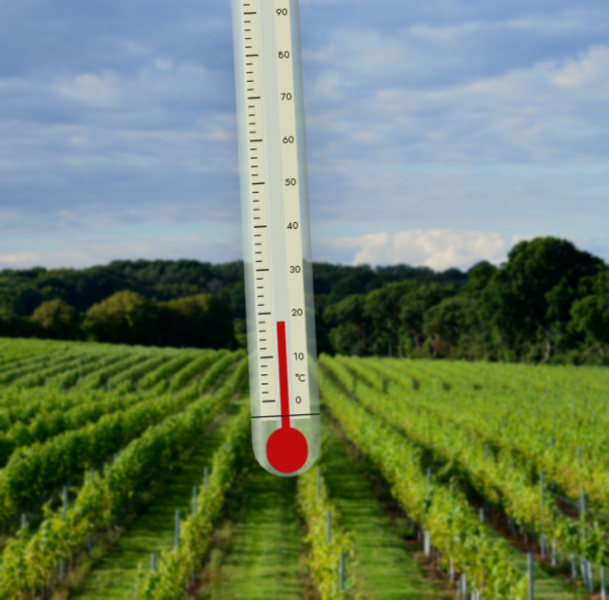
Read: 18 °C
